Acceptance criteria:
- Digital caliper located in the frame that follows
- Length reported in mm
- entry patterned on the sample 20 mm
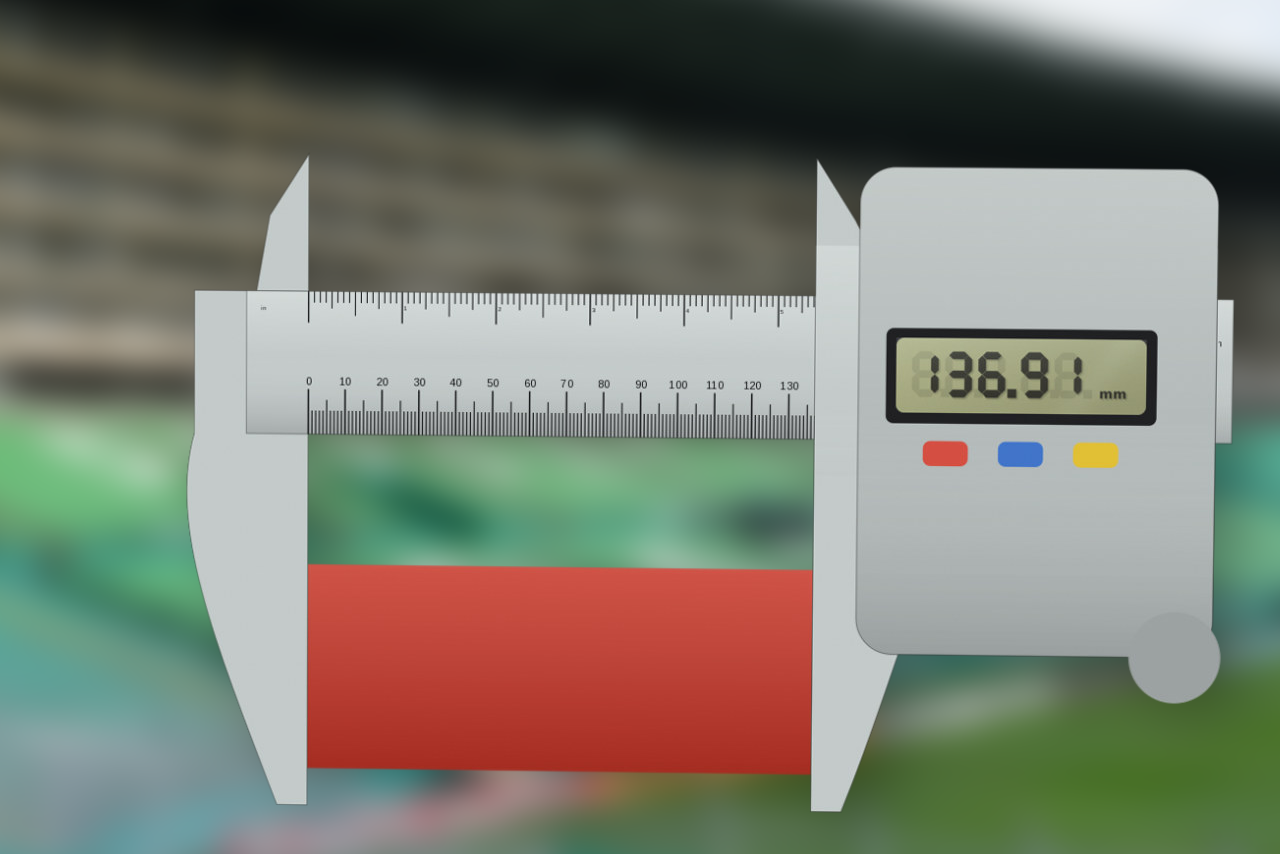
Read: 136.91 mm
